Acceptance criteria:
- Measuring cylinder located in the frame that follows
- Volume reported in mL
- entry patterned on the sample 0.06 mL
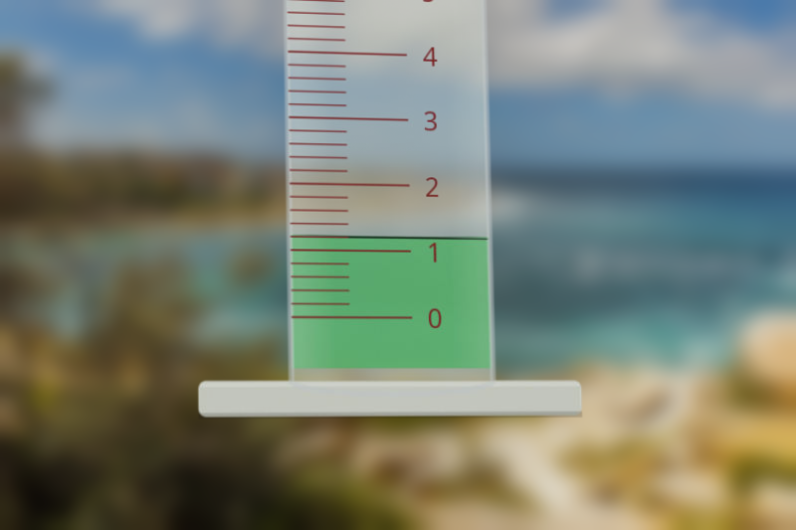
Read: 1.2 mL
